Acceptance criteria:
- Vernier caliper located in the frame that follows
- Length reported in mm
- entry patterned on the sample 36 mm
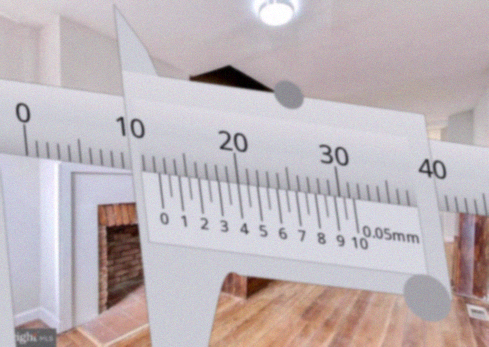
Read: 12.4 mm
